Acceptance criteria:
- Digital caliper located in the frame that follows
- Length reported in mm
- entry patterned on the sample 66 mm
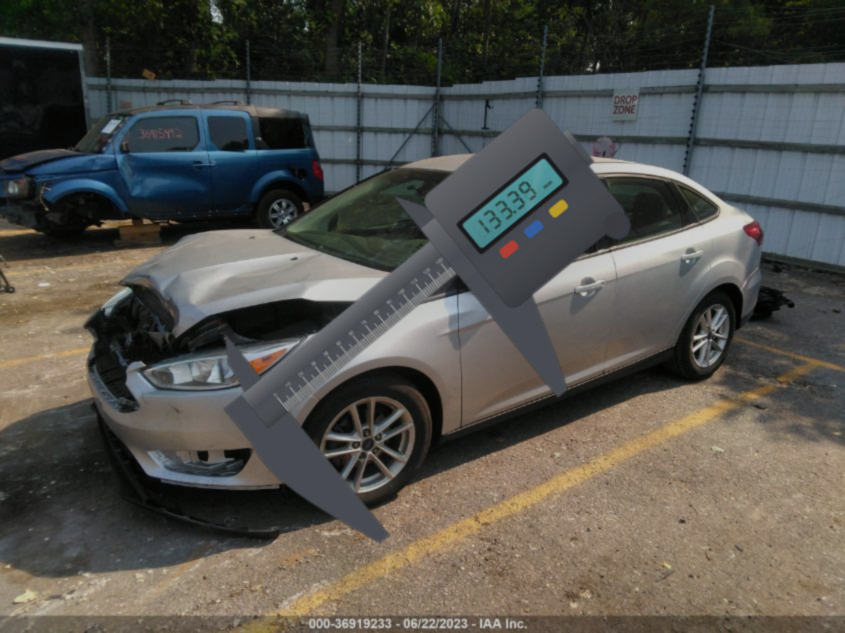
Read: 133.39 mm
